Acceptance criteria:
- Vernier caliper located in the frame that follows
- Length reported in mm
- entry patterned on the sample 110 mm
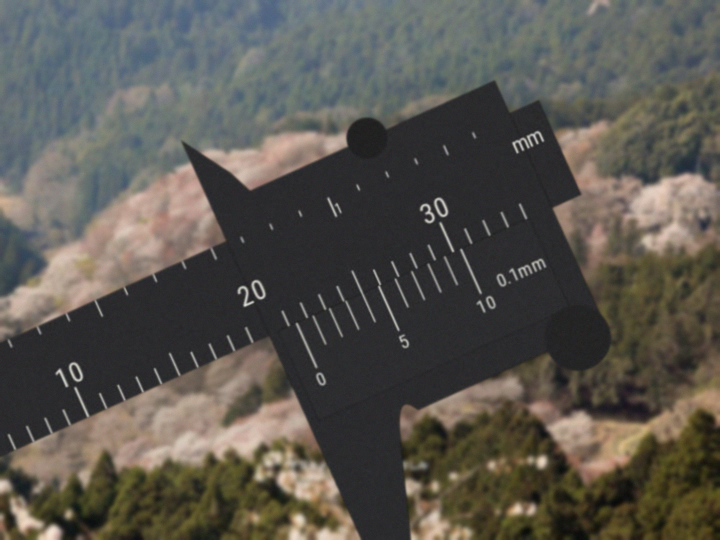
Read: 21.4 mm
